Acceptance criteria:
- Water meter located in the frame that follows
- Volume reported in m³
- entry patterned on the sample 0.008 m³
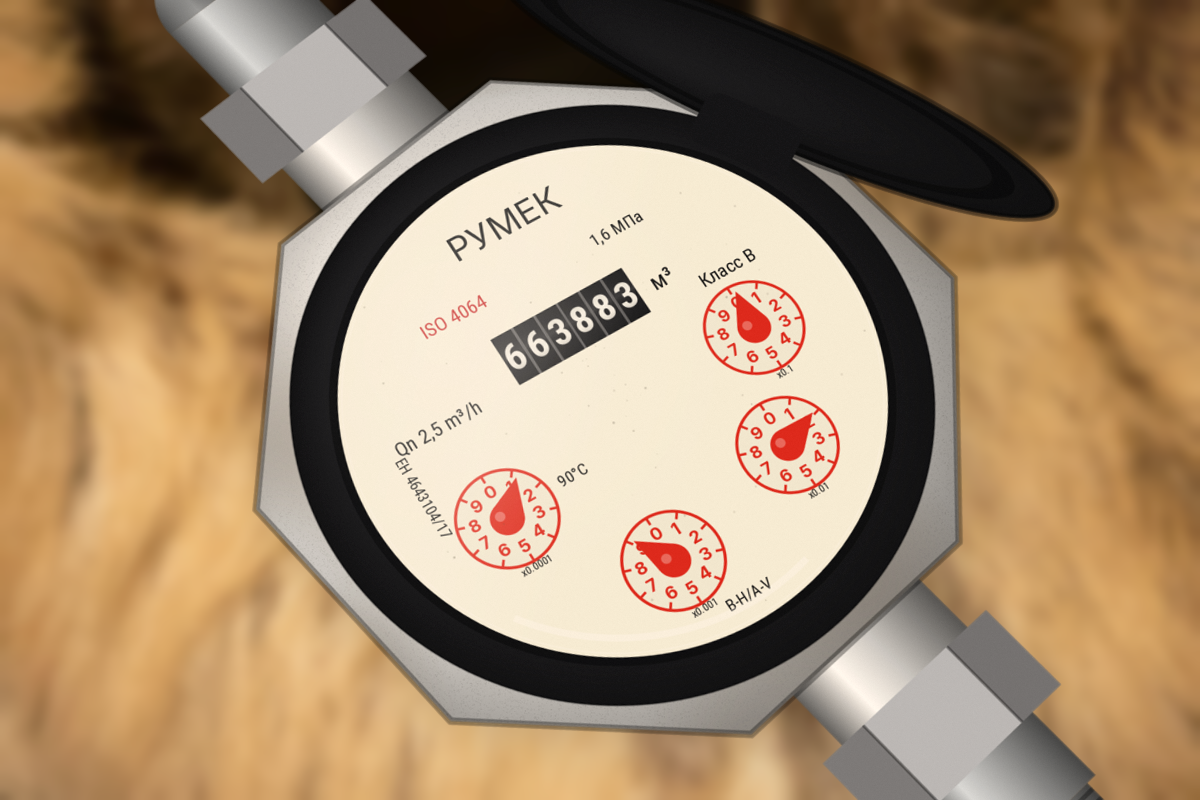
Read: 663883.0191 m³
